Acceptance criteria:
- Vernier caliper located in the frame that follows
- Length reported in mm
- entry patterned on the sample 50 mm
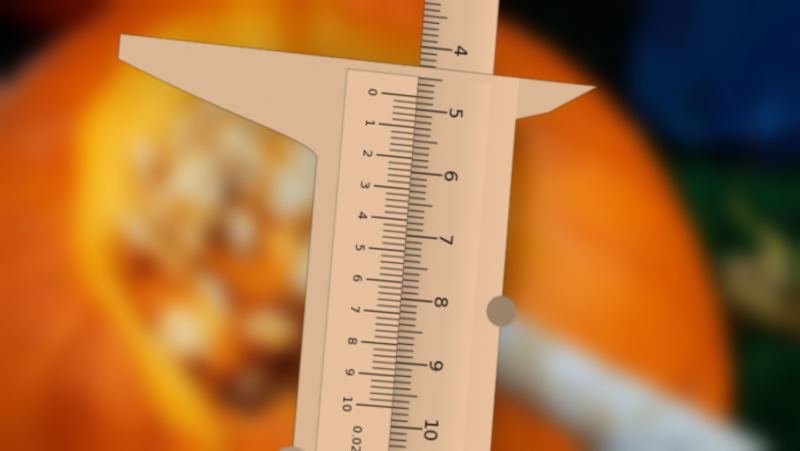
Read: 48.0 mm
